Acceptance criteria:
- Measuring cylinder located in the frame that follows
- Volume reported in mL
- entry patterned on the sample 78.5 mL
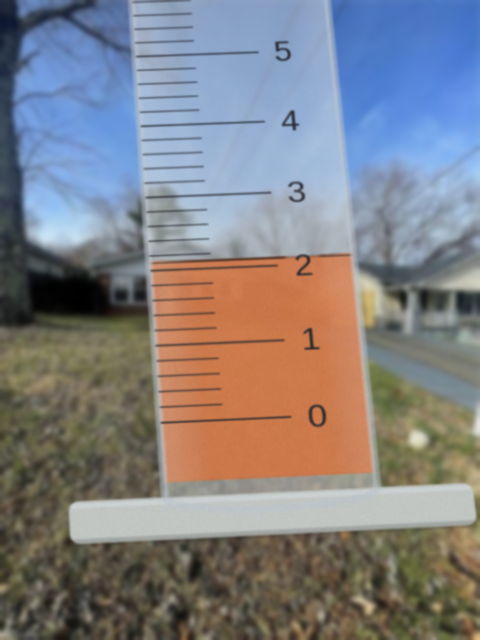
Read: 2.1 mL
